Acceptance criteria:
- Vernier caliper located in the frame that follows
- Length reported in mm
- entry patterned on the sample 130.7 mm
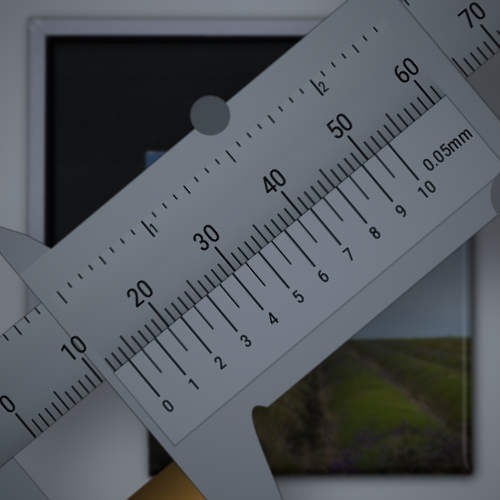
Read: 14.0 mm
